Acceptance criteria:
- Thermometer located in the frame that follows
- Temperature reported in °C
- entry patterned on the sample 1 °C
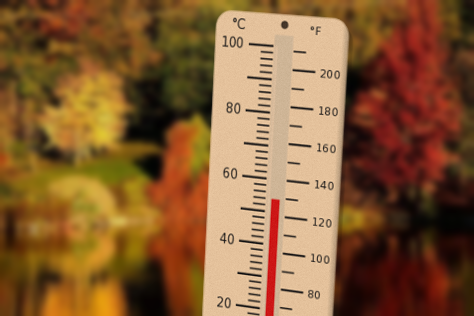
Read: 54 °C
